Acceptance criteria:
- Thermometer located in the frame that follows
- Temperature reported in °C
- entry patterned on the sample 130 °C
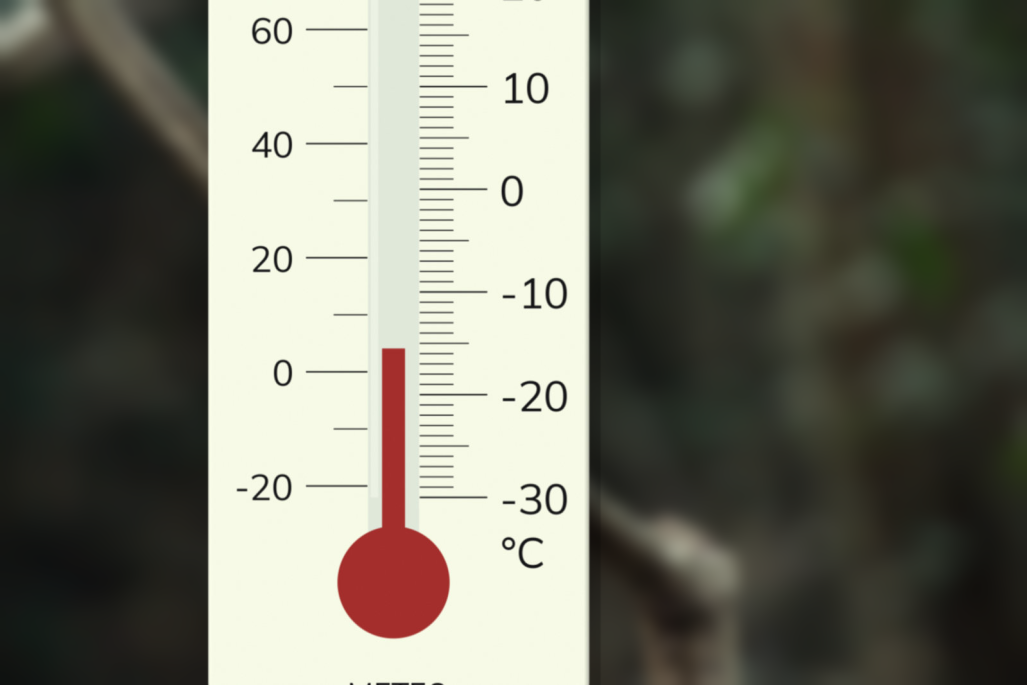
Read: -15.5 °C
